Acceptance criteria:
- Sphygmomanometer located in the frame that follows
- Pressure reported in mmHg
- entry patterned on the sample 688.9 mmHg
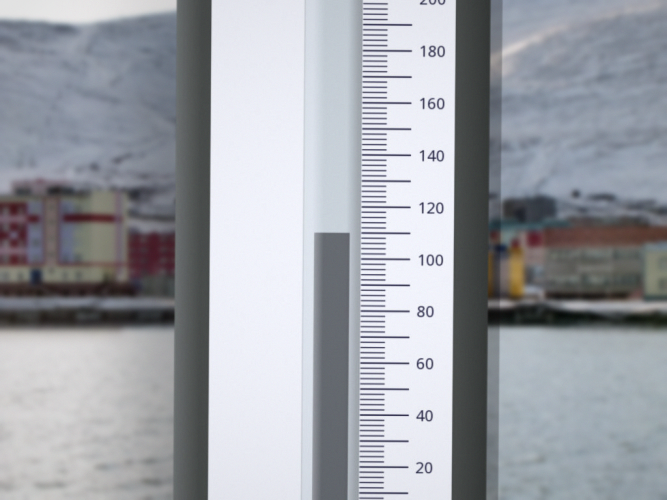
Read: 110 mmHg
